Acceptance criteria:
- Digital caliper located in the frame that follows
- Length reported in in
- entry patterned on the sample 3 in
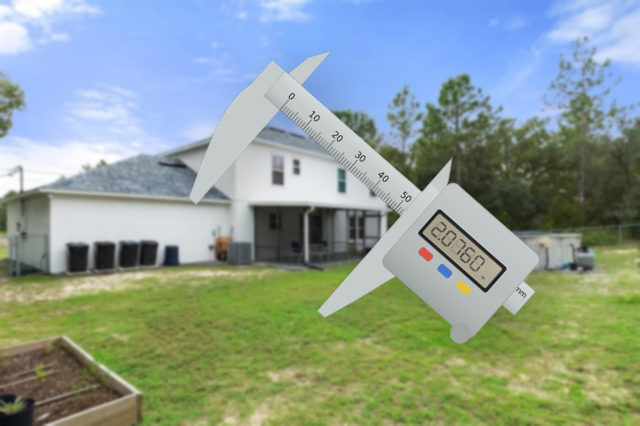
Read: 2.0760 in
